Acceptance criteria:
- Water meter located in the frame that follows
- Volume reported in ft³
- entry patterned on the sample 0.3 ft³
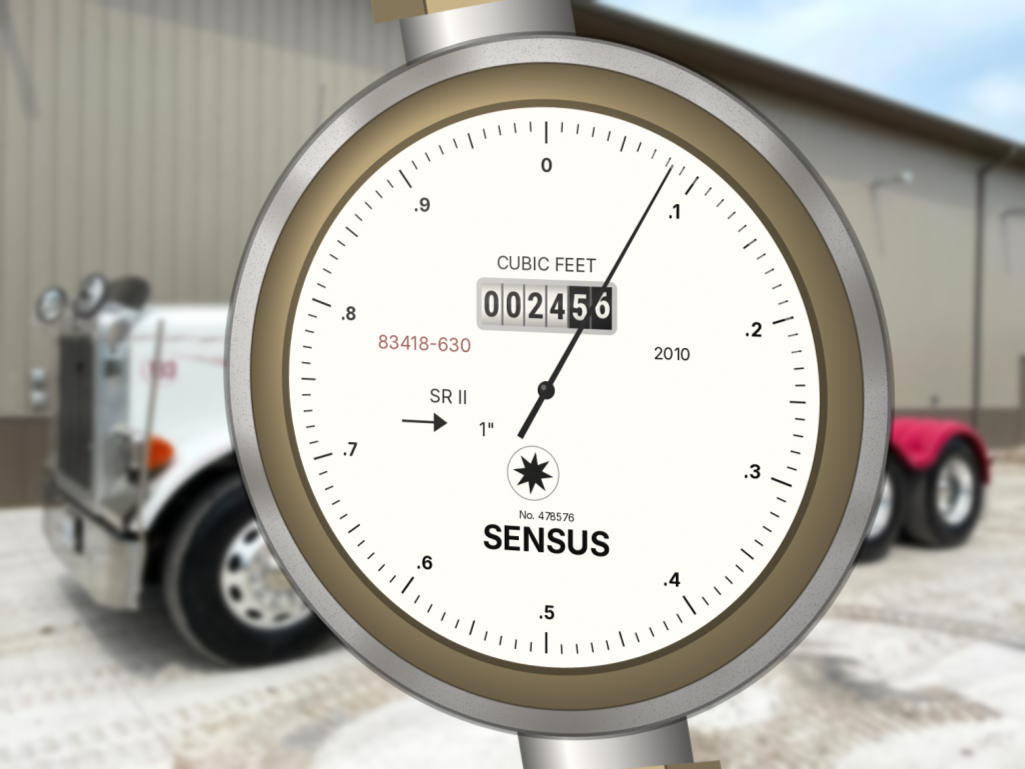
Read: 2456.08 ft³
